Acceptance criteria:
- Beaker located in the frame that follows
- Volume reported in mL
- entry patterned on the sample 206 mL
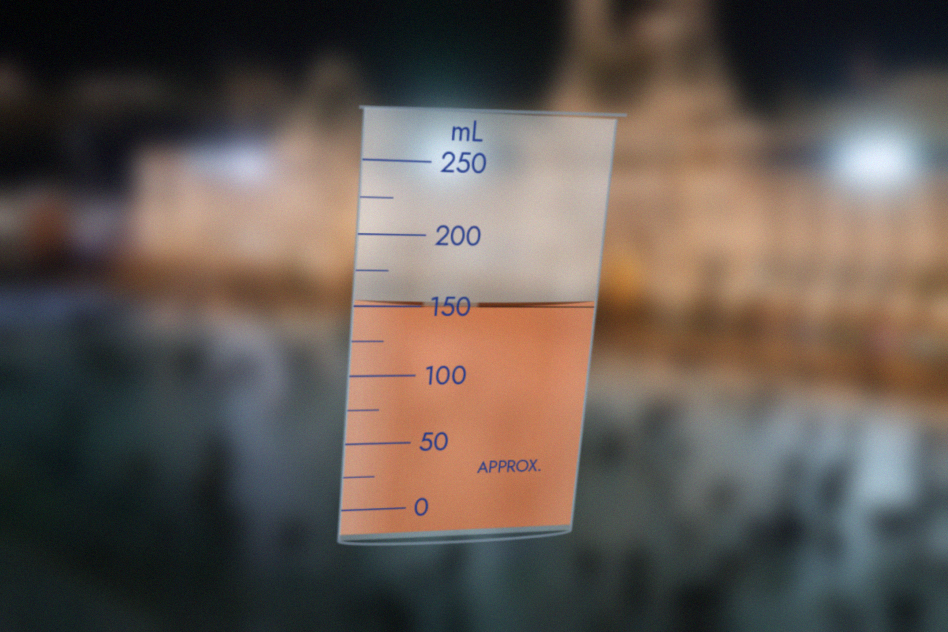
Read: 150 mL
